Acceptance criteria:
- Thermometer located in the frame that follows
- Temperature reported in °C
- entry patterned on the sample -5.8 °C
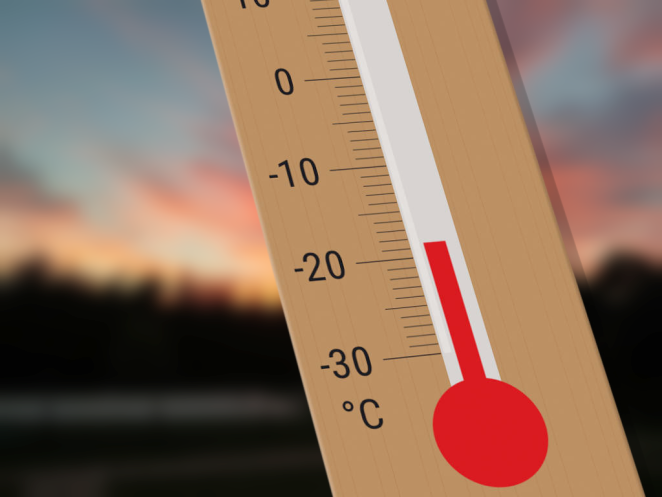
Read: -18.5 °C
